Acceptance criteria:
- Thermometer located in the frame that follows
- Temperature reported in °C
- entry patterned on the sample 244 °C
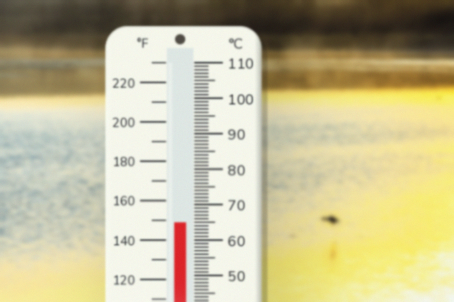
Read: 65 °C
